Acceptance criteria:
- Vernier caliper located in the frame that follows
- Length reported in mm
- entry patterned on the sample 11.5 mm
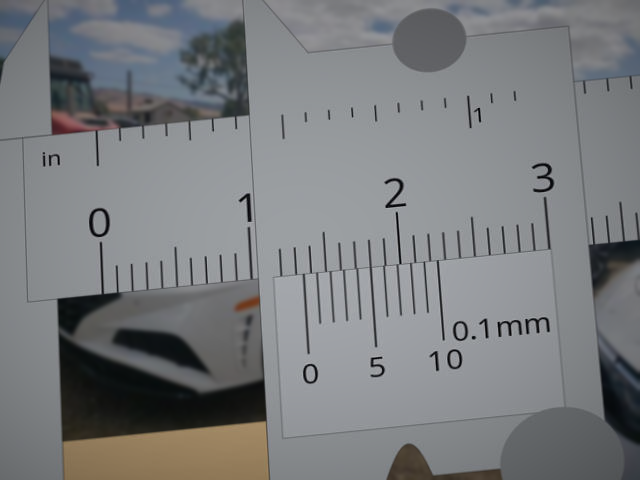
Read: 13.5 mm
